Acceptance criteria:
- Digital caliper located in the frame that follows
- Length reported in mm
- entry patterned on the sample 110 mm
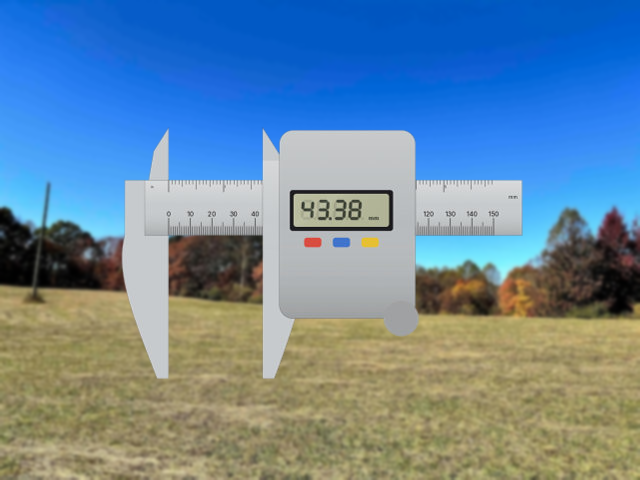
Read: 43.38 mm
